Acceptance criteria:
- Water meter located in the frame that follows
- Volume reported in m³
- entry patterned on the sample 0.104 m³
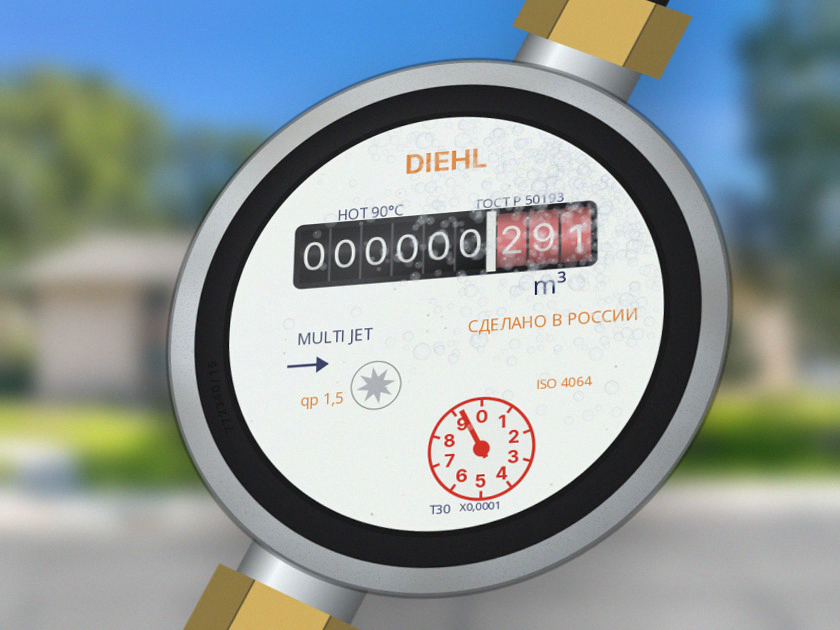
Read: 0.2909 m³
